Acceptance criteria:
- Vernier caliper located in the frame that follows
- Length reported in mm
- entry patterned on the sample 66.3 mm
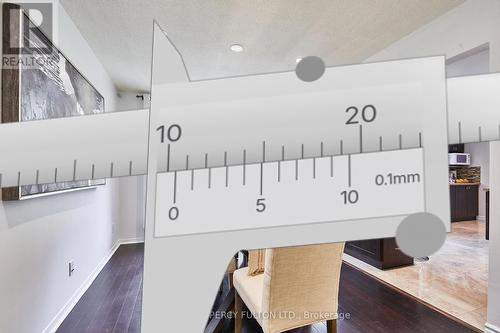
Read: 10.4 mm
